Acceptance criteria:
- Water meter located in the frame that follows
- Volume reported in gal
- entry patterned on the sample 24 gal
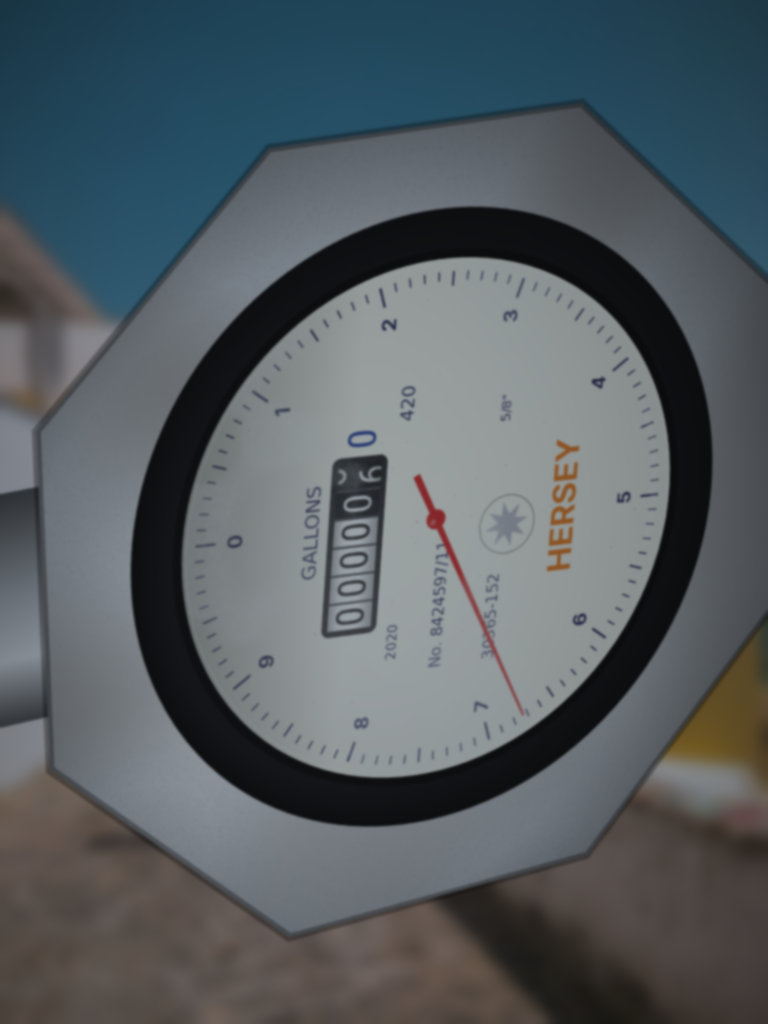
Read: 56.7 gal
